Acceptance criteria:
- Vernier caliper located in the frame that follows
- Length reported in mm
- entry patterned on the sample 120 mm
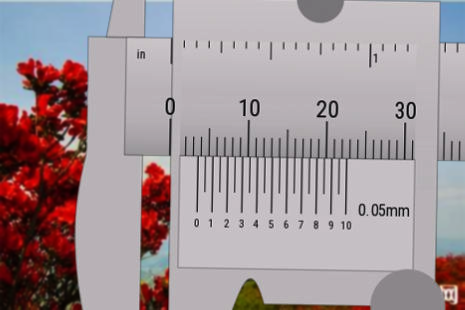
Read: 3.6 mm
